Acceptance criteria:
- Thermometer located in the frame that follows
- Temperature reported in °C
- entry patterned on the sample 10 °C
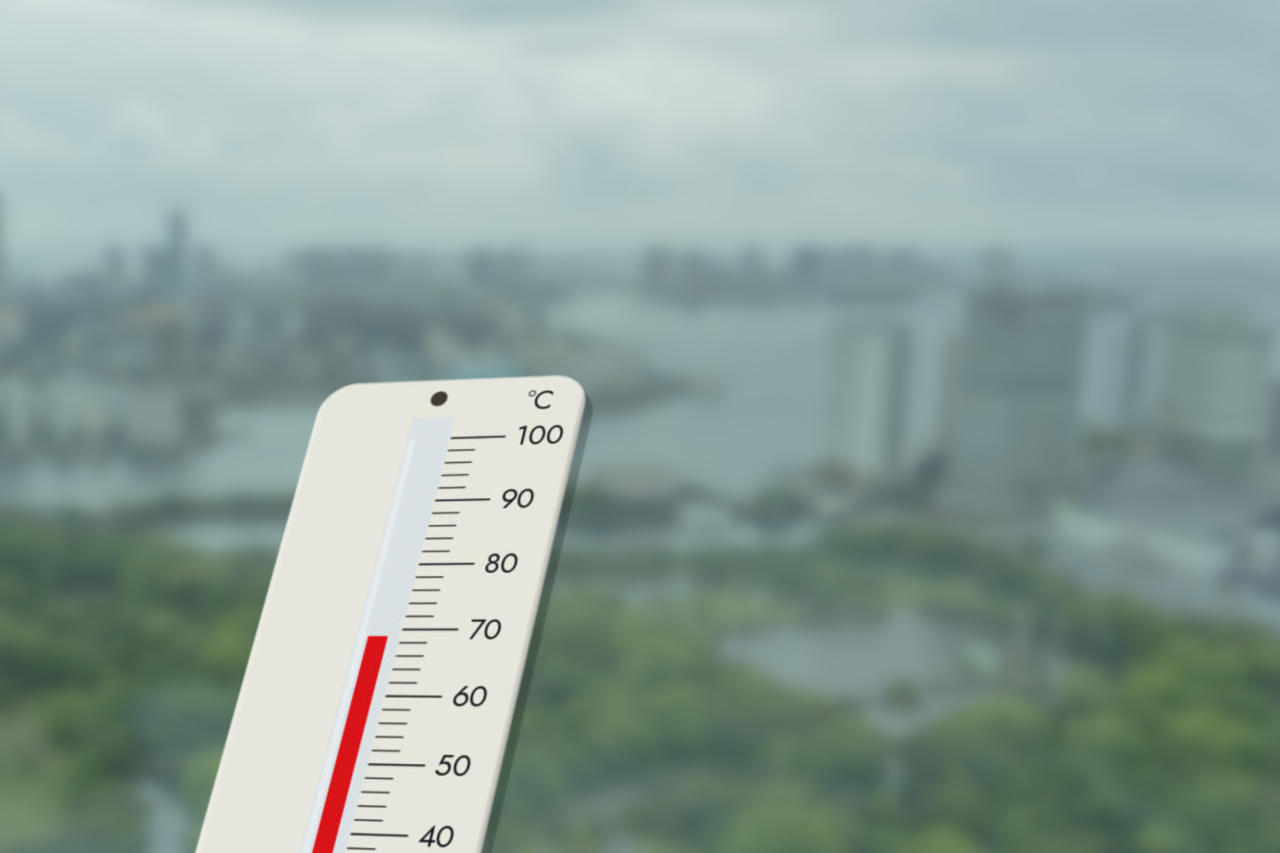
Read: 69 °C
